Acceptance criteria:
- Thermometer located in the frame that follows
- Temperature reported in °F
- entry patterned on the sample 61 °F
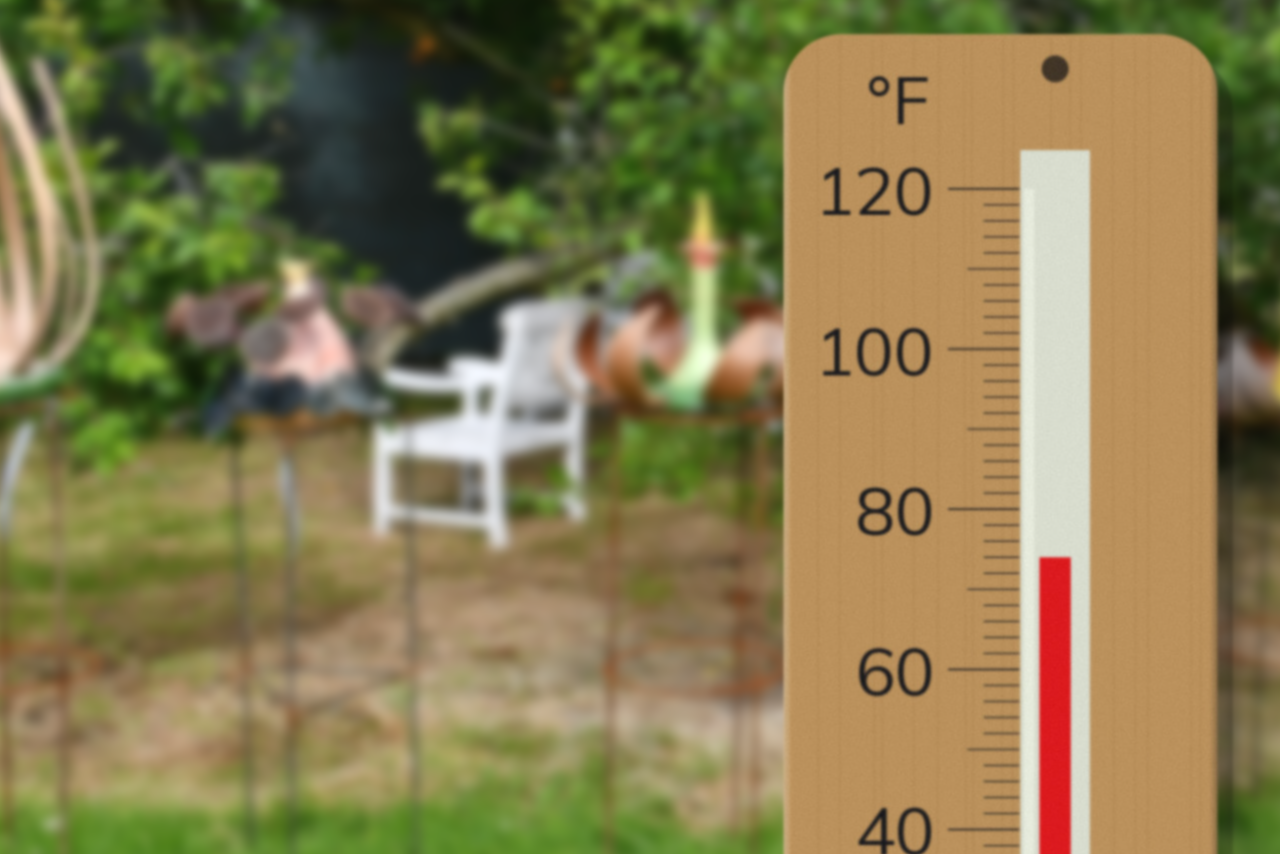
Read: 74 °F
